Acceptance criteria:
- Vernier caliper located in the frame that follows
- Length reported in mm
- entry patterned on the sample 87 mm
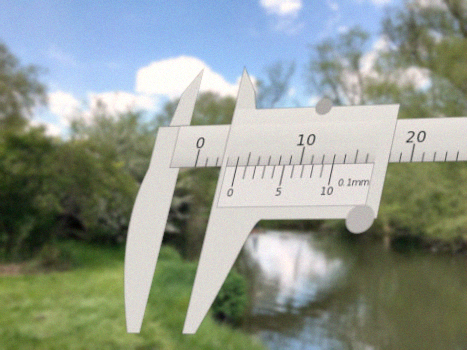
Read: 4.0 mm
